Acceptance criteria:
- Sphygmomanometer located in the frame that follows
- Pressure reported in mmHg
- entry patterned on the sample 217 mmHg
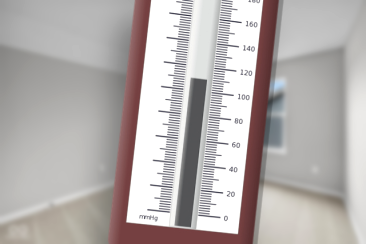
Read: 110 mmHg
